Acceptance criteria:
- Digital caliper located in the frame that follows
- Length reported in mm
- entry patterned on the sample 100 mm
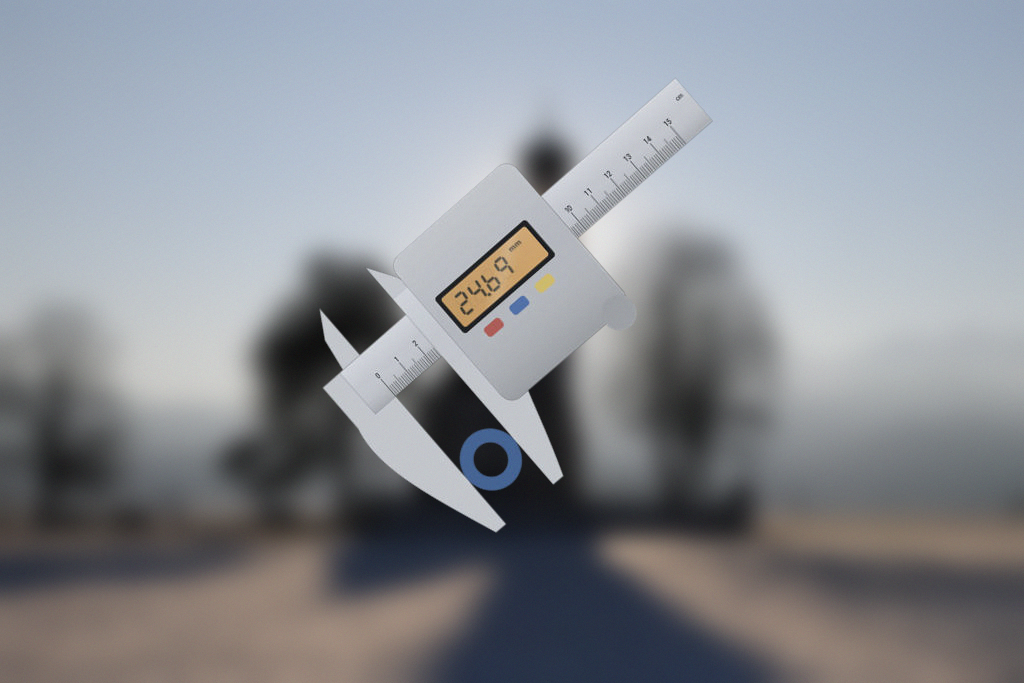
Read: 24.69 mm
